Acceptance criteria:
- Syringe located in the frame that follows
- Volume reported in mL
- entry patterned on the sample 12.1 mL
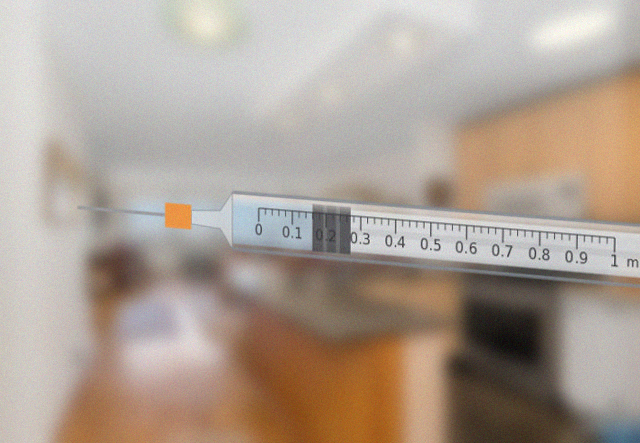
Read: 0.16 mL
